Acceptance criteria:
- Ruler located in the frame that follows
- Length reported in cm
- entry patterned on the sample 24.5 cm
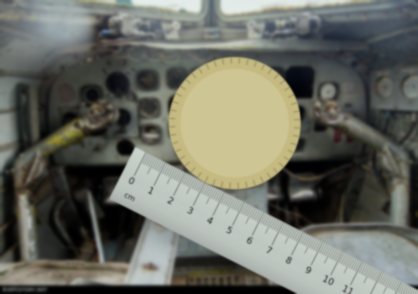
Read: 6 cm
